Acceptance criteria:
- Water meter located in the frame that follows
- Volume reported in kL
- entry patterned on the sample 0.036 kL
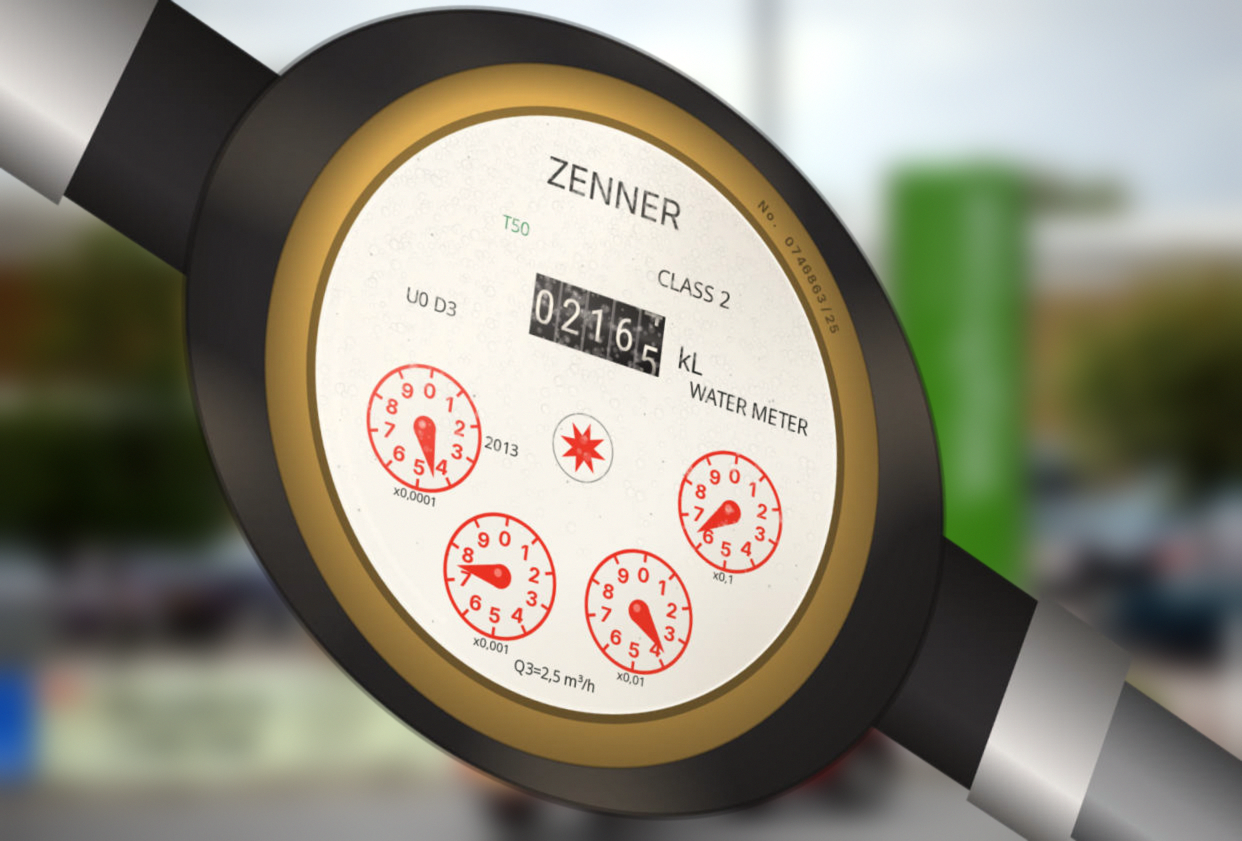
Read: 2164.6374 kL
